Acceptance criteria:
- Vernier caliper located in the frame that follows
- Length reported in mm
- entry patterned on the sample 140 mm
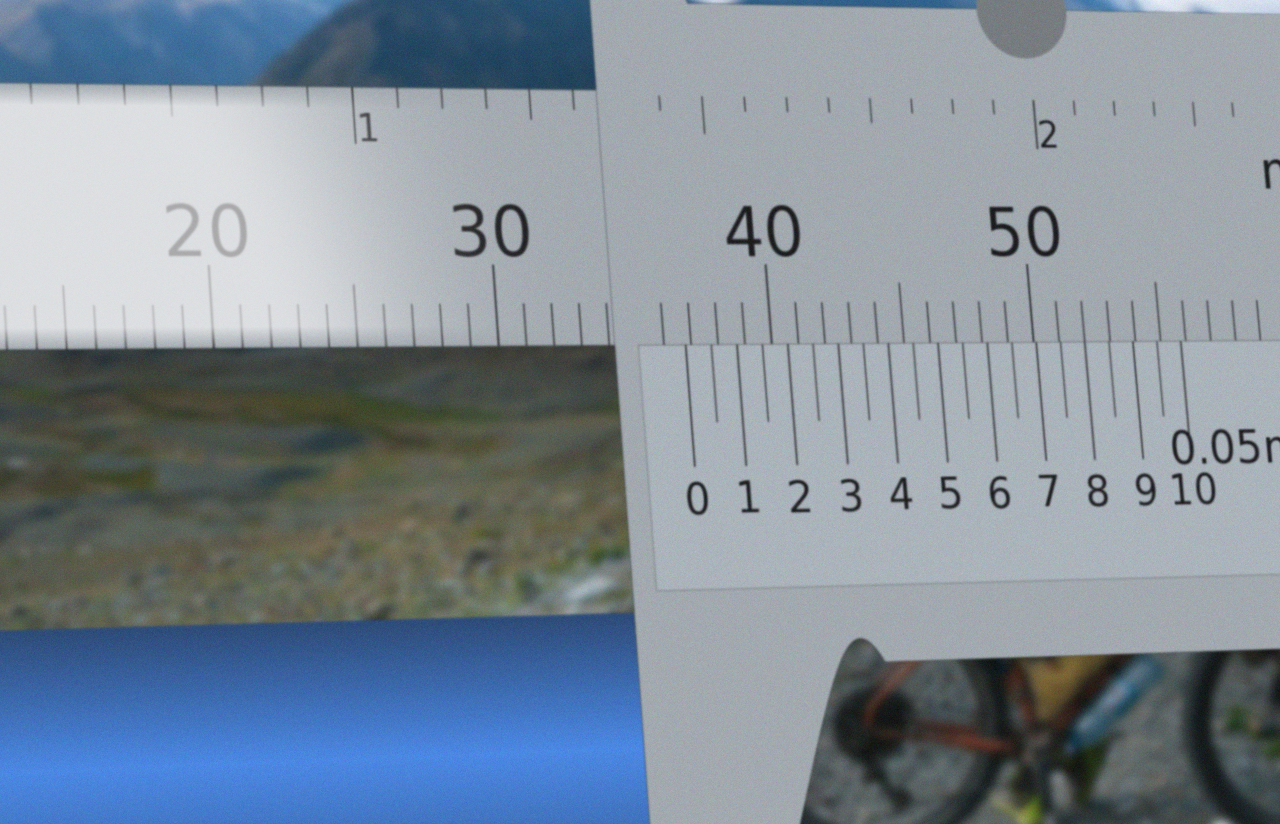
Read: 36.8 mm
